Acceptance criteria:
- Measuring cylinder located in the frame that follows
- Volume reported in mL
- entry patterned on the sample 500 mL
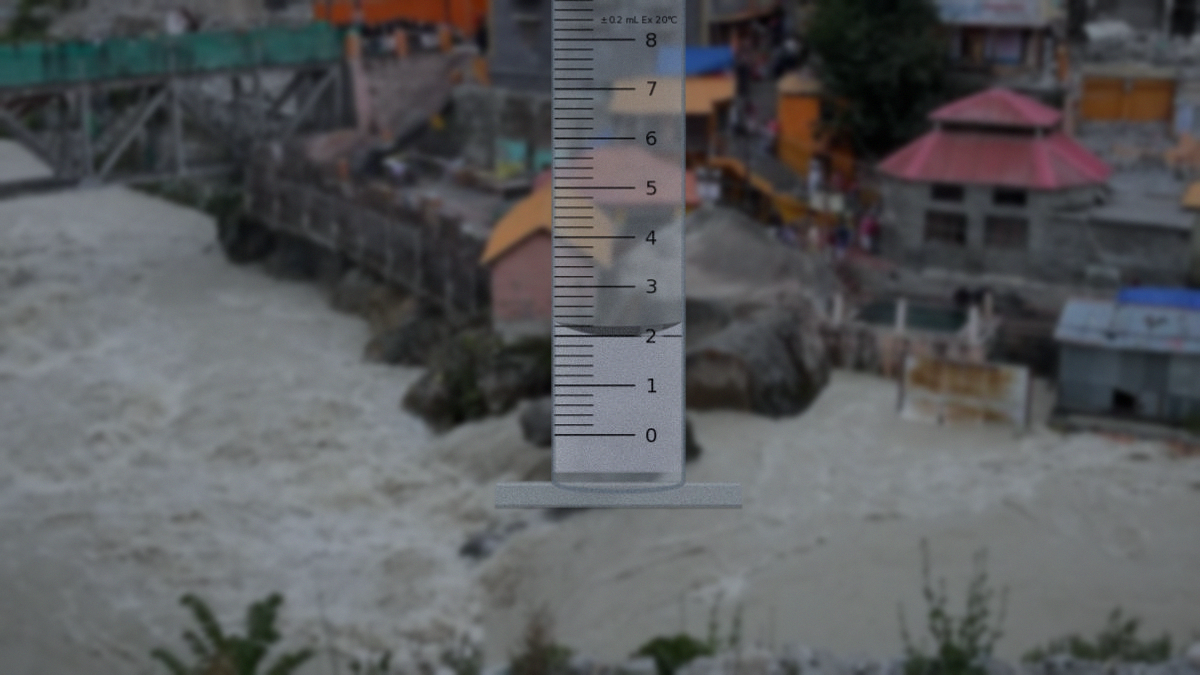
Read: 2 mL
